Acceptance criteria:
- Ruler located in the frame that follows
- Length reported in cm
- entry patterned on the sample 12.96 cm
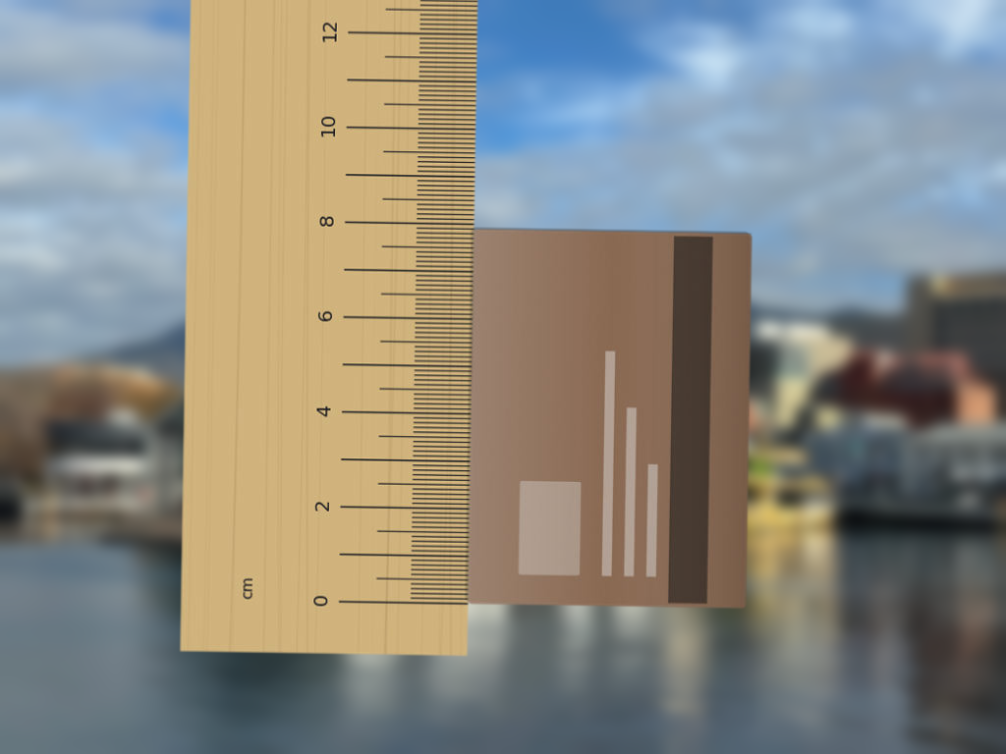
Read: 7.9 cm
